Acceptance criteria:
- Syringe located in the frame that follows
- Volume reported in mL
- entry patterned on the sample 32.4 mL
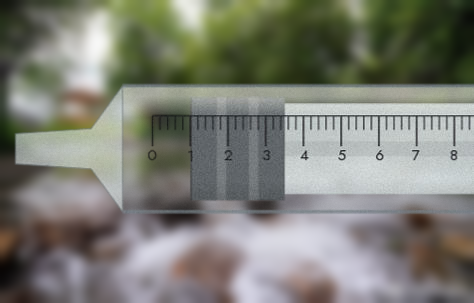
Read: 1 mL
